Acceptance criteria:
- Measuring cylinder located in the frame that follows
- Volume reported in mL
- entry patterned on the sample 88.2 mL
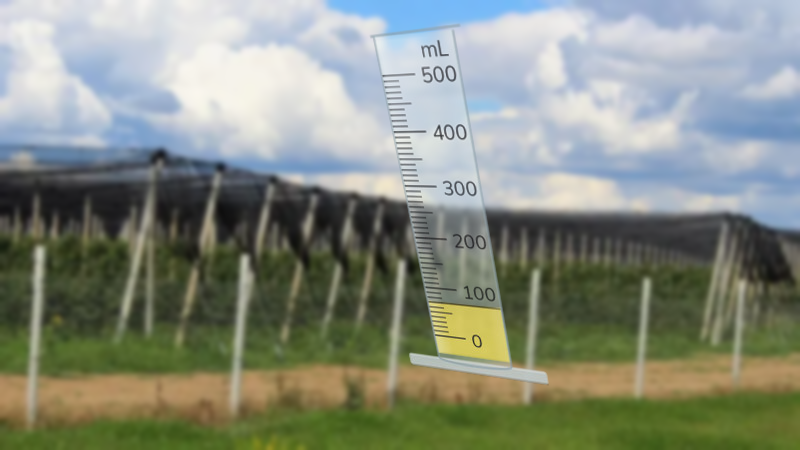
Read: 70 mL
